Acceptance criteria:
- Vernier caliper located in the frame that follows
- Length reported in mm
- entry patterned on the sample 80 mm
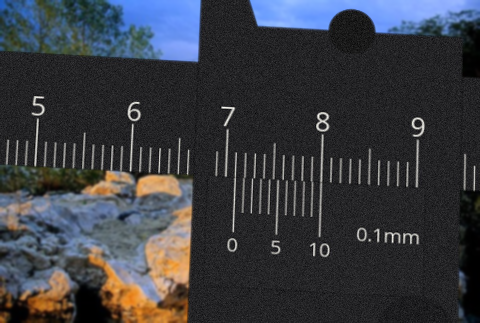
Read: 71.0 mm
